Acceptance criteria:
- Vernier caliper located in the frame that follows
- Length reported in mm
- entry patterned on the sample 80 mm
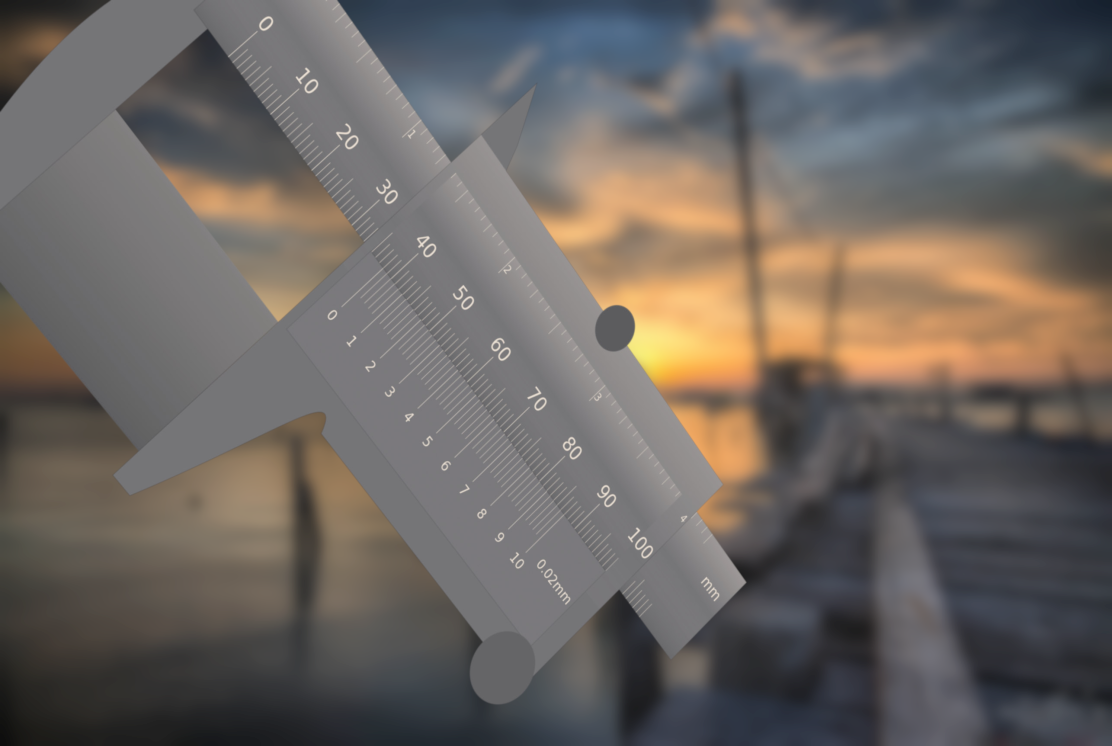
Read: 38.0 mm
